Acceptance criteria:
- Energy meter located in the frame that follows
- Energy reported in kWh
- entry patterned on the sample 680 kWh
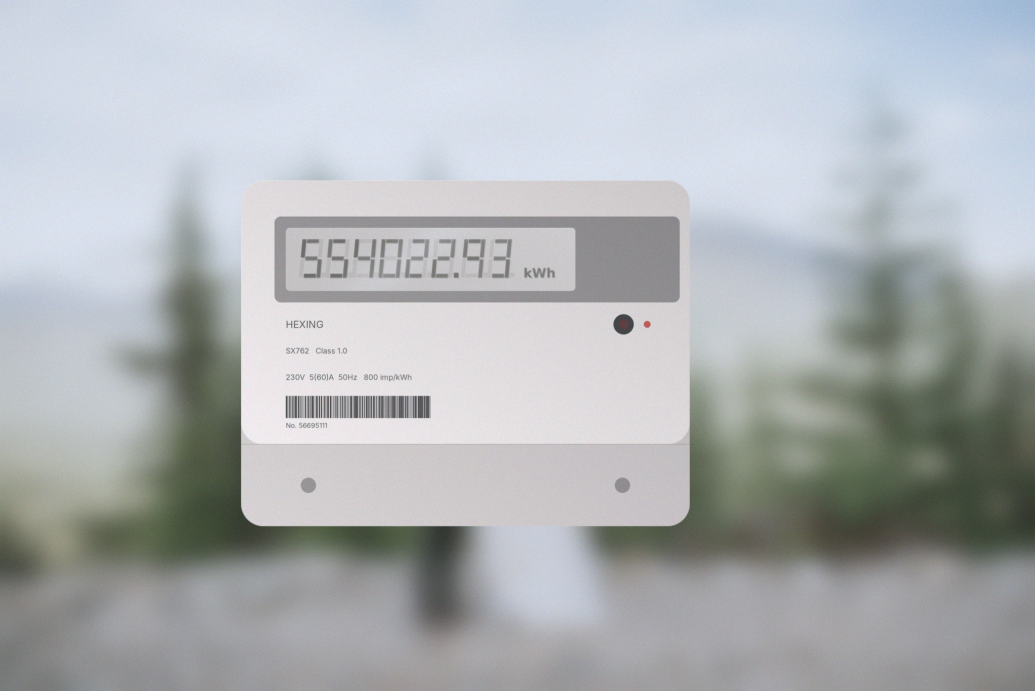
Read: 554022.93 kWh
